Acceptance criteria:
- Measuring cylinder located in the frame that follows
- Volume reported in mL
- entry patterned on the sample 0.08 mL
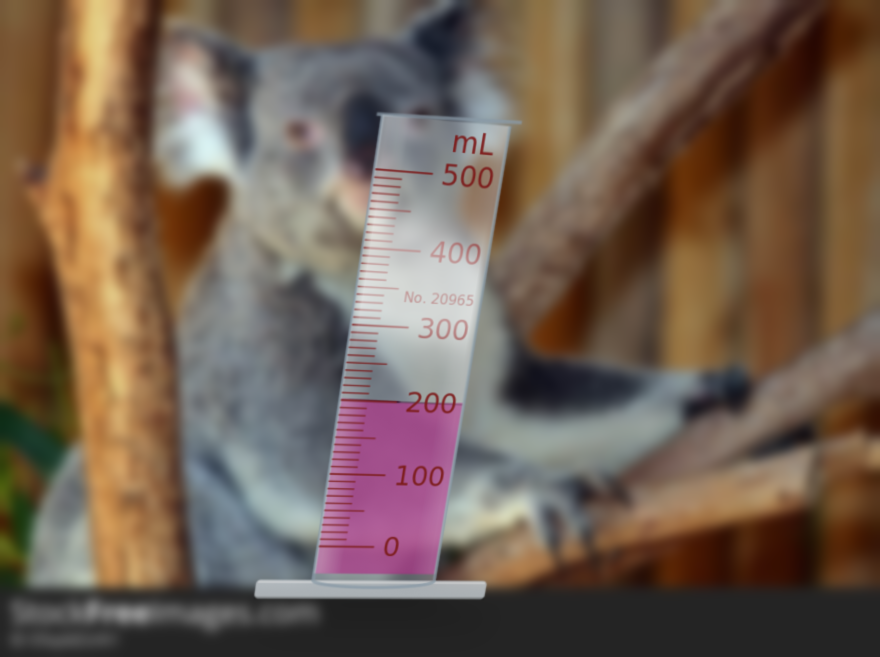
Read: 200 mL
